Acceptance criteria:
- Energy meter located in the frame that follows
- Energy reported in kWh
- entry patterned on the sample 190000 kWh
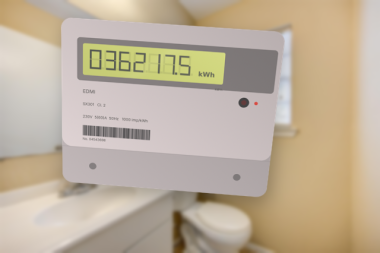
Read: 36217.5 kWh
